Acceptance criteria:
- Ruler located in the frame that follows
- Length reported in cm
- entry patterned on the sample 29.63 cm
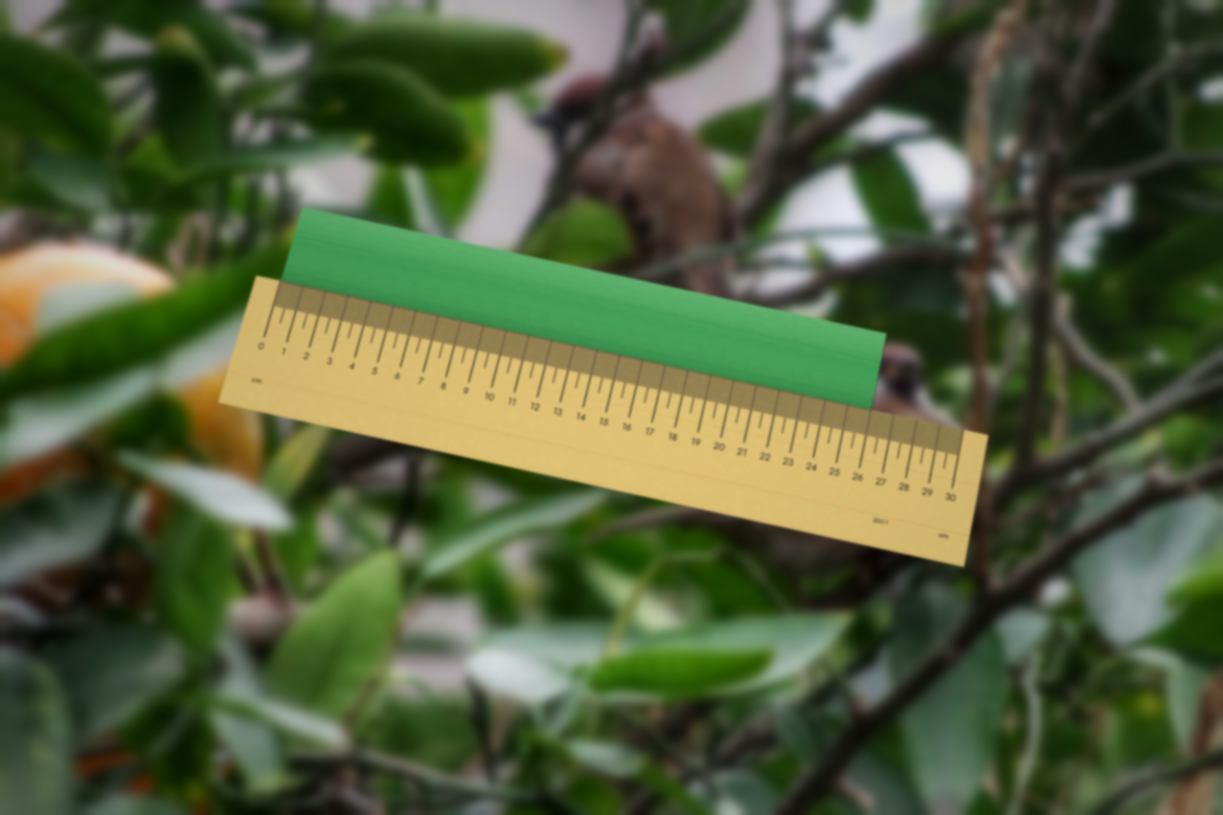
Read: 26 cm
